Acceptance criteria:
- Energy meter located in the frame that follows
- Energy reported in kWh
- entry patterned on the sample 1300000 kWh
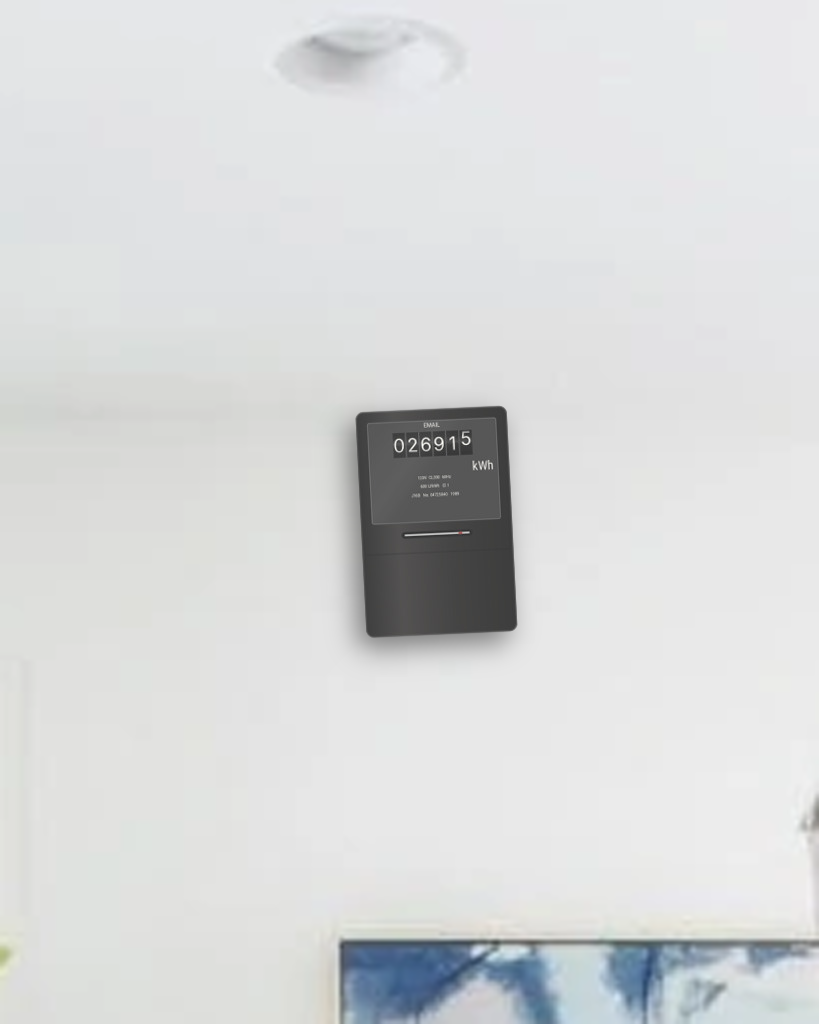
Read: 26915 kWh
